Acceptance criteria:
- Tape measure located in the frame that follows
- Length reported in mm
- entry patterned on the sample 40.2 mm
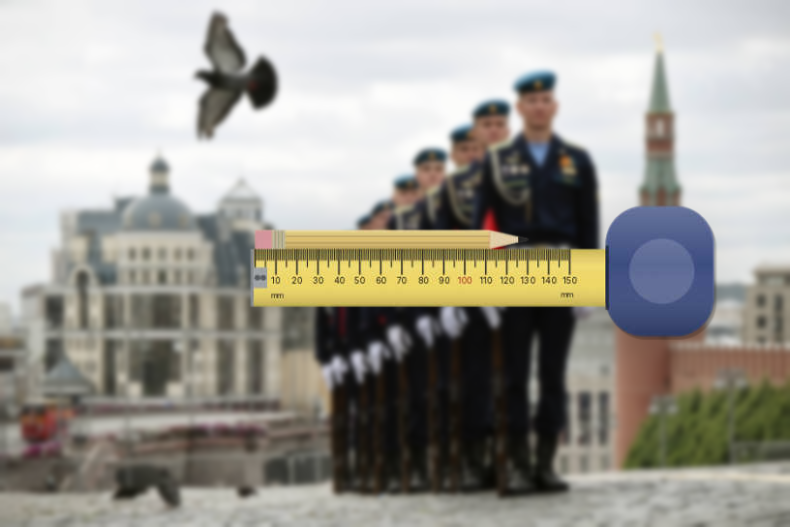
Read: 130 mm
